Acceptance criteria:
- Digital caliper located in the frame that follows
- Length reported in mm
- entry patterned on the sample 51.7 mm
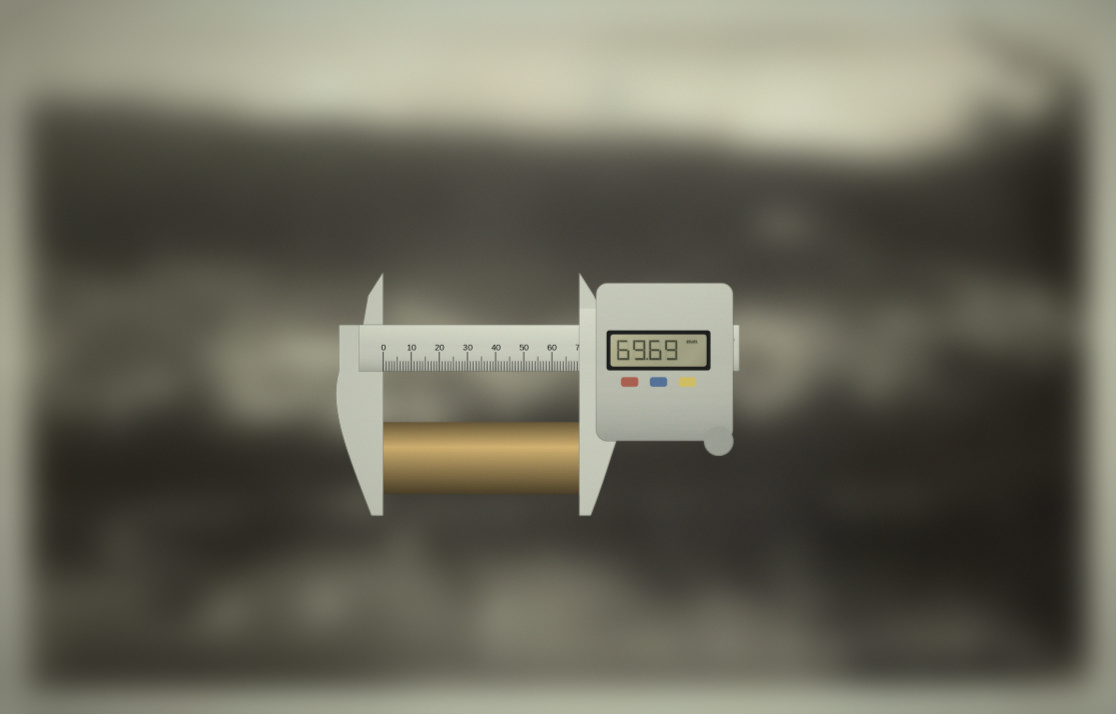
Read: 69.69 mm
